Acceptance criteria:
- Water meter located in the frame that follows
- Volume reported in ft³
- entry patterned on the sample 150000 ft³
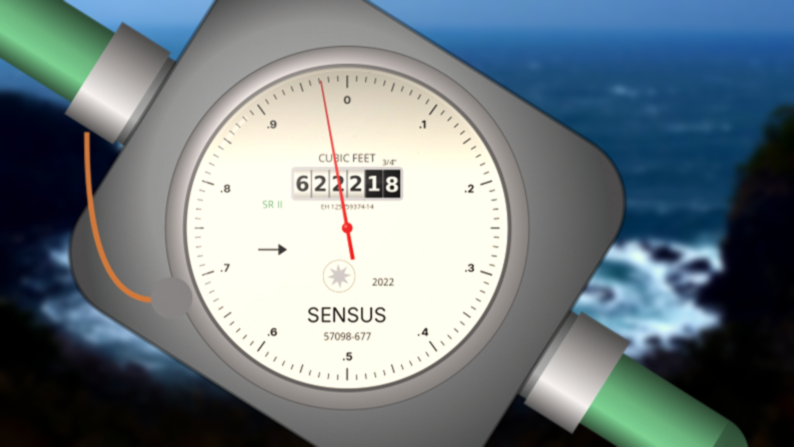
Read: 622217.97 ft³
